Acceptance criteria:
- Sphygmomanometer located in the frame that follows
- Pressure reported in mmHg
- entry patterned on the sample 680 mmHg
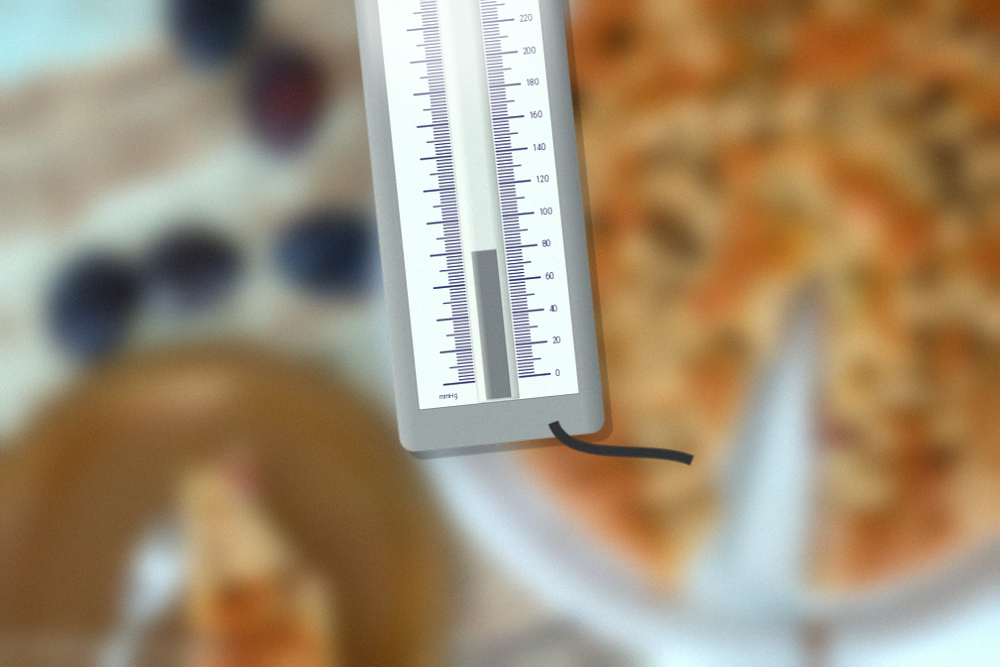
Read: 80 mmHg
